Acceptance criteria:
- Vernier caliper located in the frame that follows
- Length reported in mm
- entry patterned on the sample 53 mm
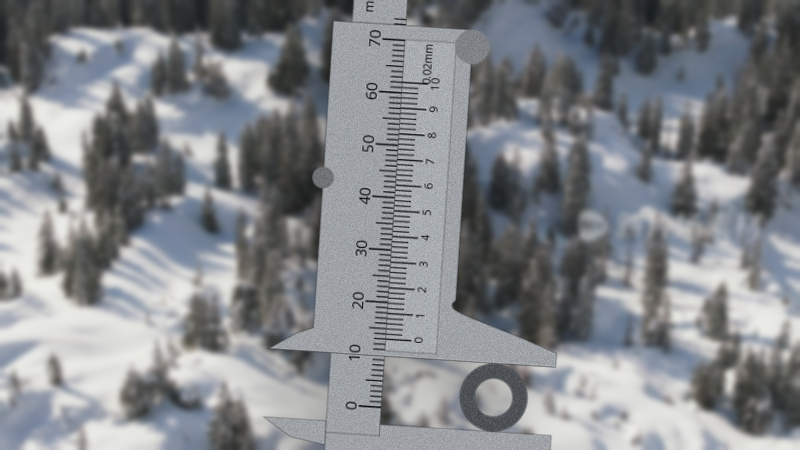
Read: 13.0 mm
